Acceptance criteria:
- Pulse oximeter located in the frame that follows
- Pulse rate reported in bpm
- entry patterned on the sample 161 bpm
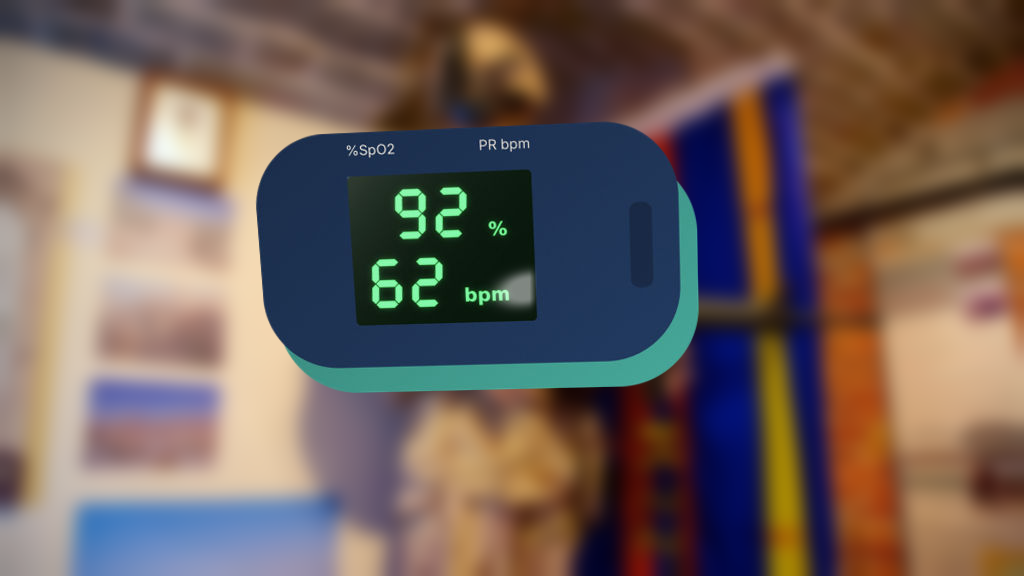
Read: 62 bpm
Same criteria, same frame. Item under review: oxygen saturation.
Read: 92 %
